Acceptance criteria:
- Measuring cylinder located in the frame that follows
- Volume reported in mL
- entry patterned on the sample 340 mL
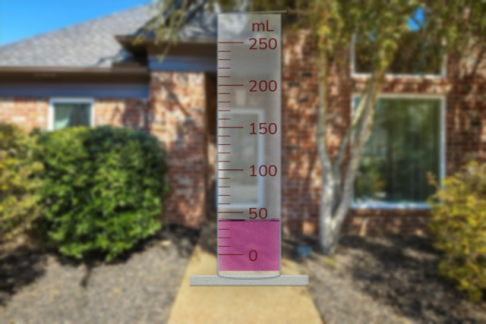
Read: 40 mL
